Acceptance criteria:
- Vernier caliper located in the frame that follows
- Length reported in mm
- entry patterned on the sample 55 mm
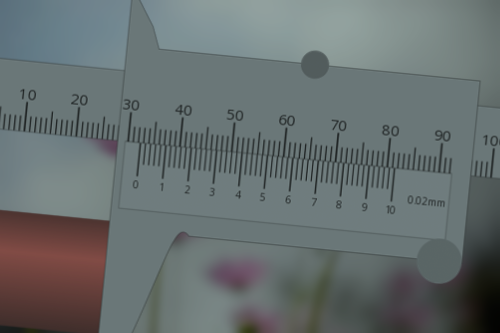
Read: 32.4 mm
